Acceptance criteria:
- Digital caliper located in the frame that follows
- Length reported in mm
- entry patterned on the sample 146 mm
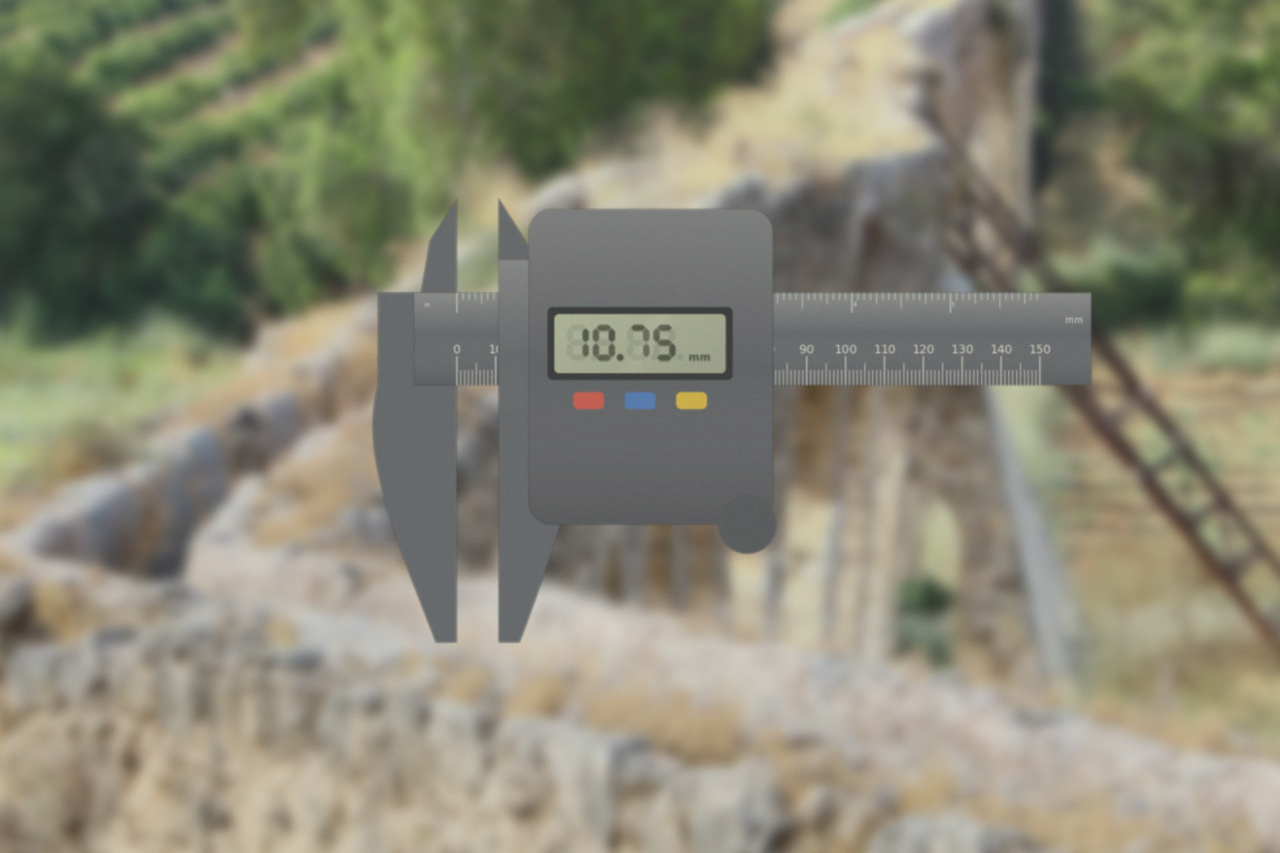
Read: 10.75 mm
